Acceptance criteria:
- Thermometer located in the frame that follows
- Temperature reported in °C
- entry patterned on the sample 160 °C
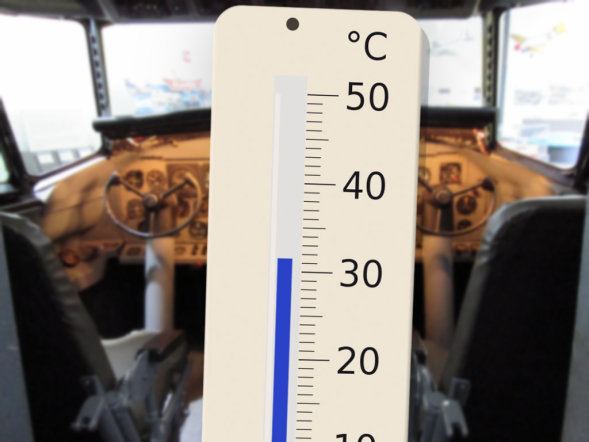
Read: 31.5 °C
